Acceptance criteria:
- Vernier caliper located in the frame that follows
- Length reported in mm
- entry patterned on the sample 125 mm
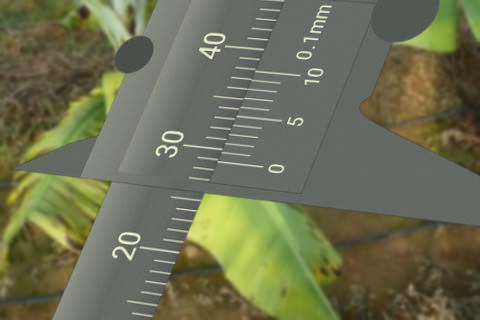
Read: 28.8 mm
